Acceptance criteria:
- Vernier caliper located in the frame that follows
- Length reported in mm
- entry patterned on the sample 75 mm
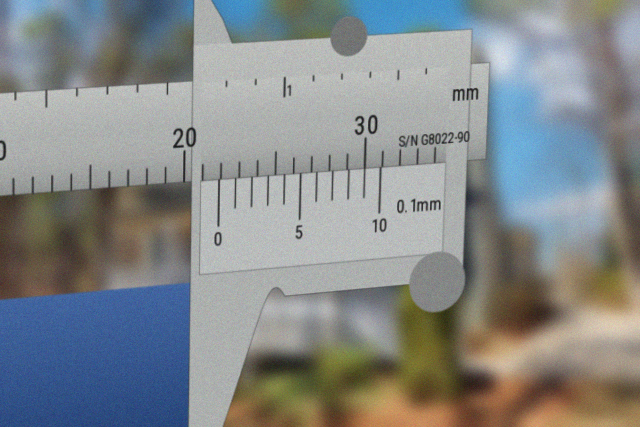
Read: 21.9 mm
